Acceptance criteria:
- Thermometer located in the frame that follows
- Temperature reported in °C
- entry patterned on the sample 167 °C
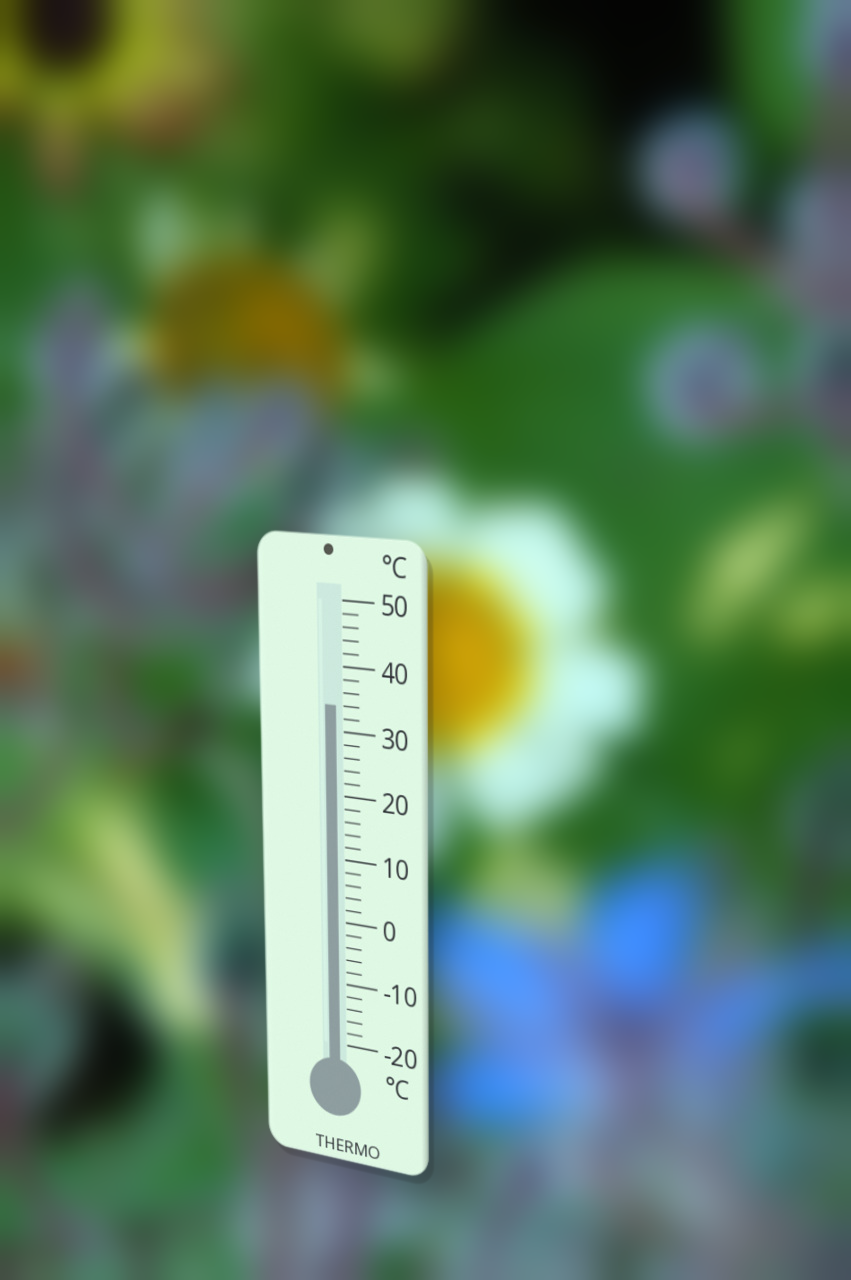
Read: 34 °C
